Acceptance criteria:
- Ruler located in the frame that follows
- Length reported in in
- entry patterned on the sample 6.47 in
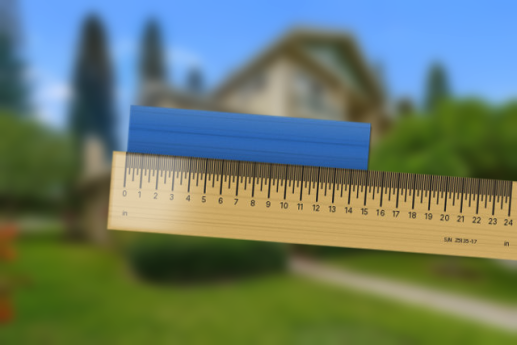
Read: 15 in
